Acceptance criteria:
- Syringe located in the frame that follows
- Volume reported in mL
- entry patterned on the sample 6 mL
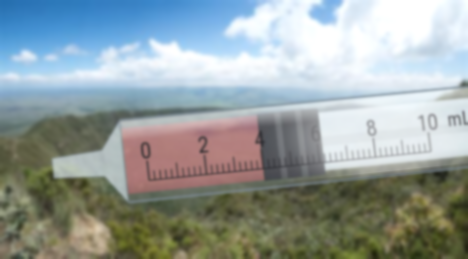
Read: 4 mL
